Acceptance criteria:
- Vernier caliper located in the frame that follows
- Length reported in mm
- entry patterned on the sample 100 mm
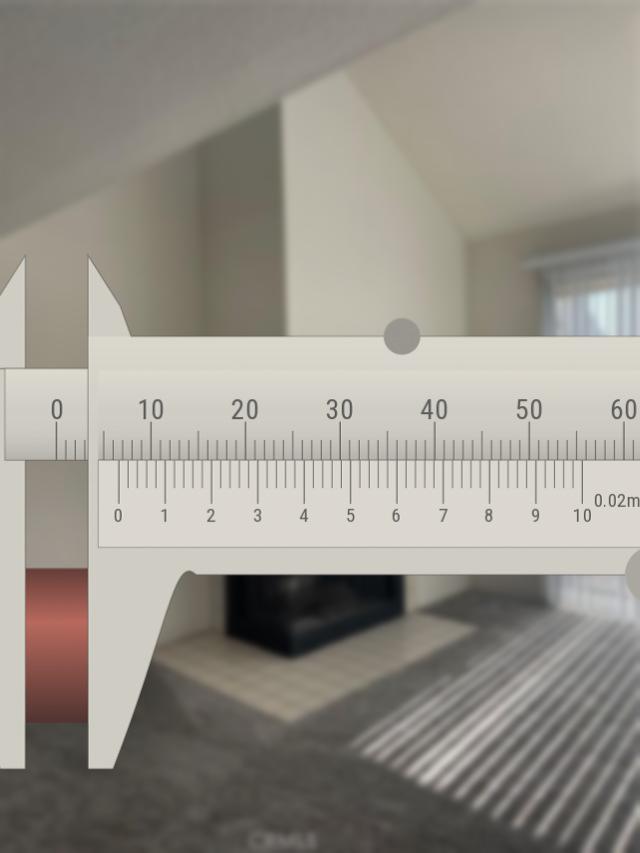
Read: 6.6 mm
